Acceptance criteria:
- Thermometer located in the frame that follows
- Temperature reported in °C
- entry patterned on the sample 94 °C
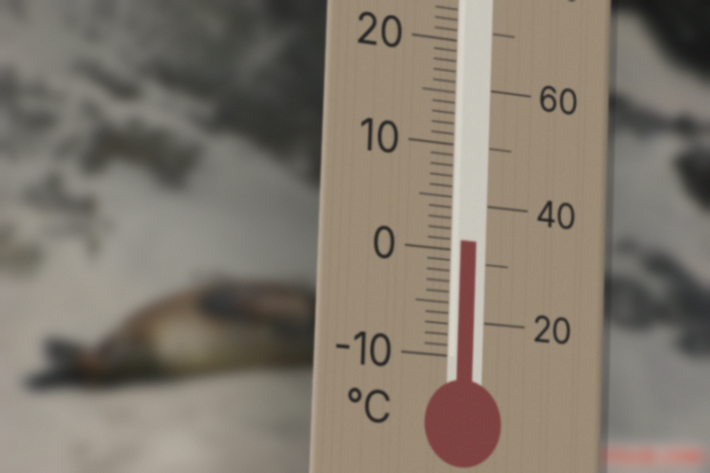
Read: 1 °C
